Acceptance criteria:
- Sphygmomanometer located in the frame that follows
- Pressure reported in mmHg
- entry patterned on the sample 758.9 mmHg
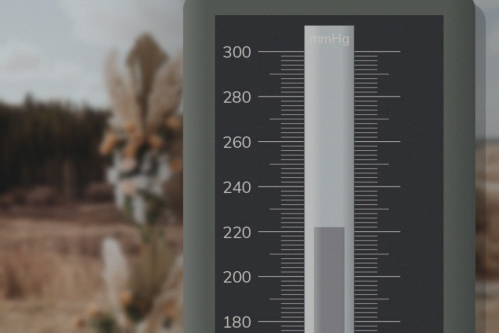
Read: 222 mmHg
